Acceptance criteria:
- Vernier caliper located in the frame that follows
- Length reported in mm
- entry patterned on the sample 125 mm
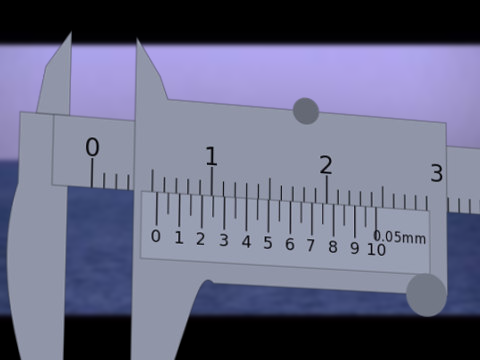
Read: 5.4 mm
